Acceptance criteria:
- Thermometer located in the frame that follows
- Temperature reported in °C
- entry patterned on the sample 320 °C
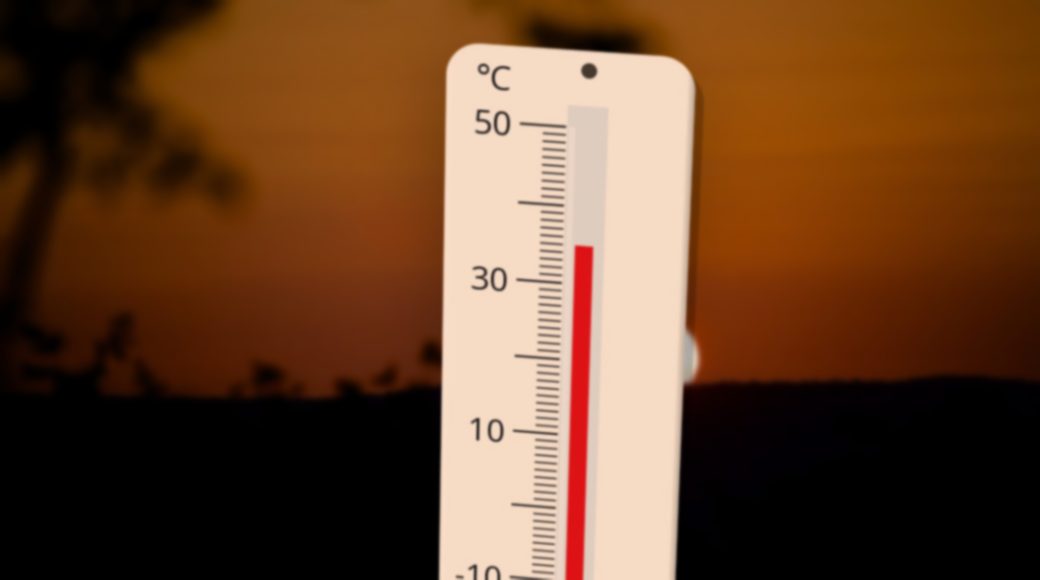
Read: 35 °C
